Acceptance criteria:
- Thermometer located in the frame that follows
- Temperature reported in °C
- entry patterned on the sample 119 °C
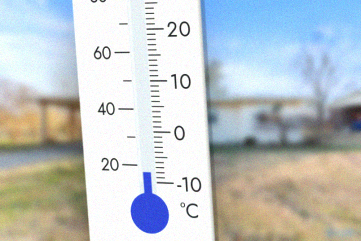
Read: -8 °C
